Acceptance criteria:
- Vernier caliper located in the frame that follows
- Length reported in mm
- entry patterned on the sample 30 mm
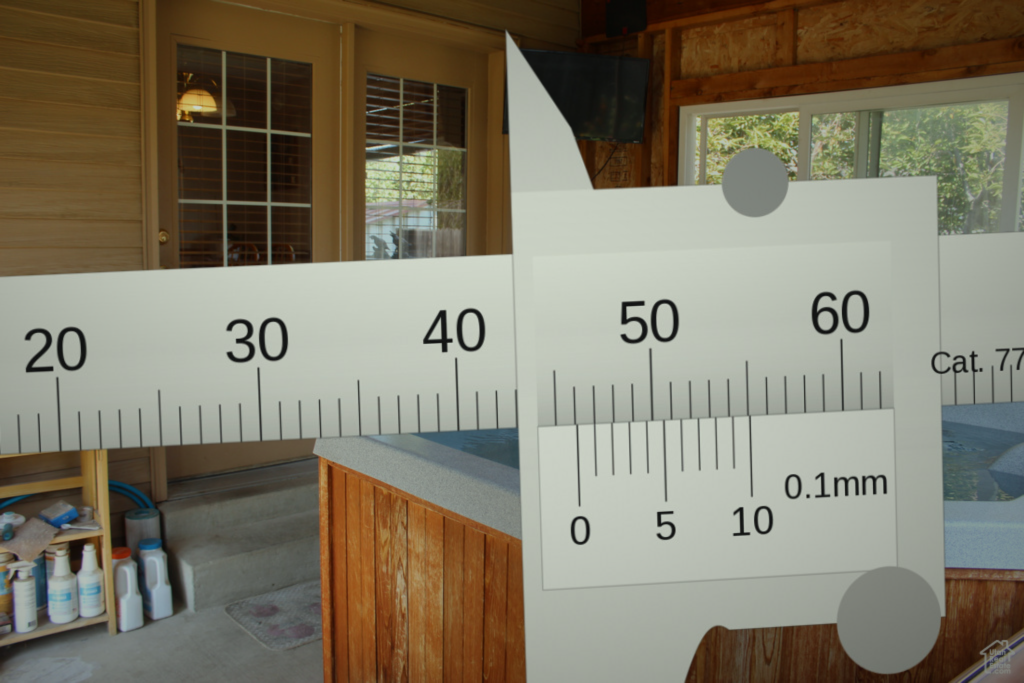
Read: 46.1 mm
